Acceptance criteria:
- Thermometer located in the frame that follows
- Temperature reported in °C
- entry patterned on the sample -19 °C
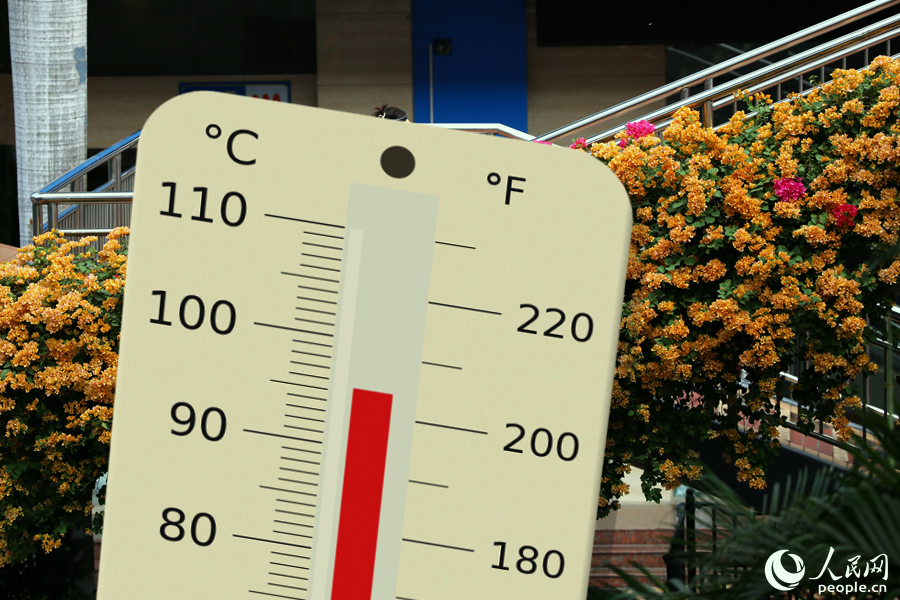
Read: 95.5 °C
